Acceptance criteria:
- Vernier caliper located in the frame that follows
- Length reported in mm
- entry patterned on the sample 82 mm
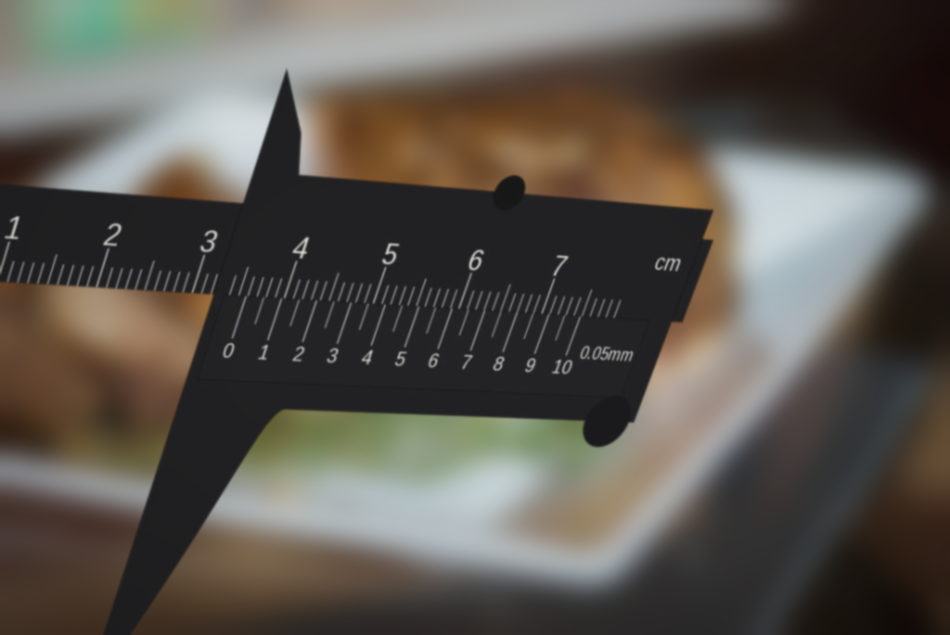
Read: 35.8 mm
